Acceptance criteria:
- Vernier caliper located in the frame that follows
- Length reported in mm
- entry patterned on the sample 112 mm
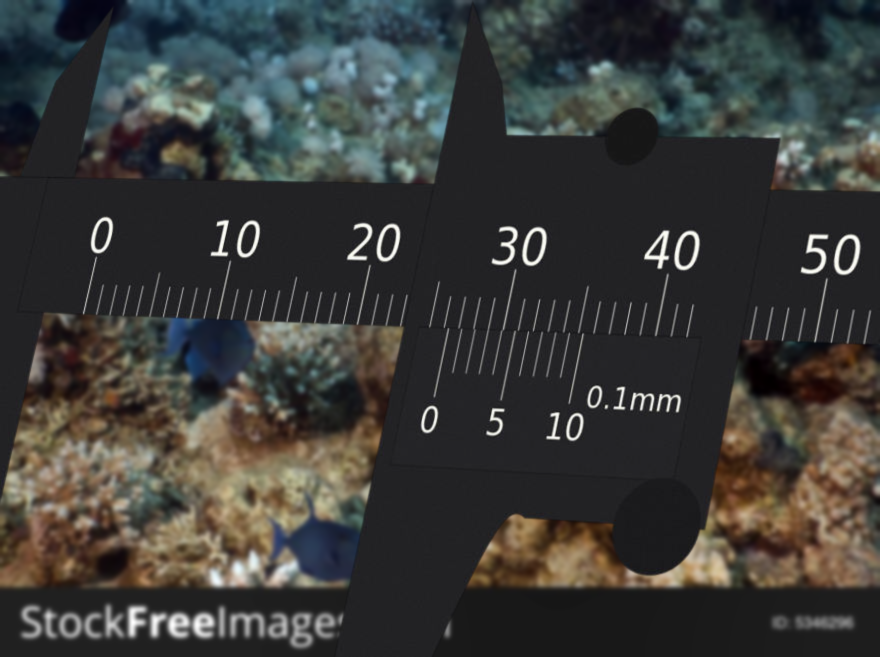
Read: 26.3 mm
